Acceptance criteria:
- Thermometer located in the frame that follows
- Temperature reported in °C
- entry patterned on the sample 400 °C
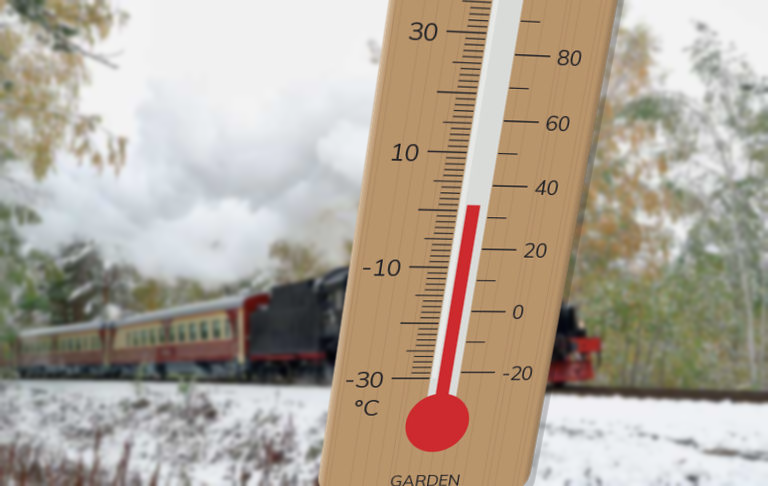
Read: 1 °C
